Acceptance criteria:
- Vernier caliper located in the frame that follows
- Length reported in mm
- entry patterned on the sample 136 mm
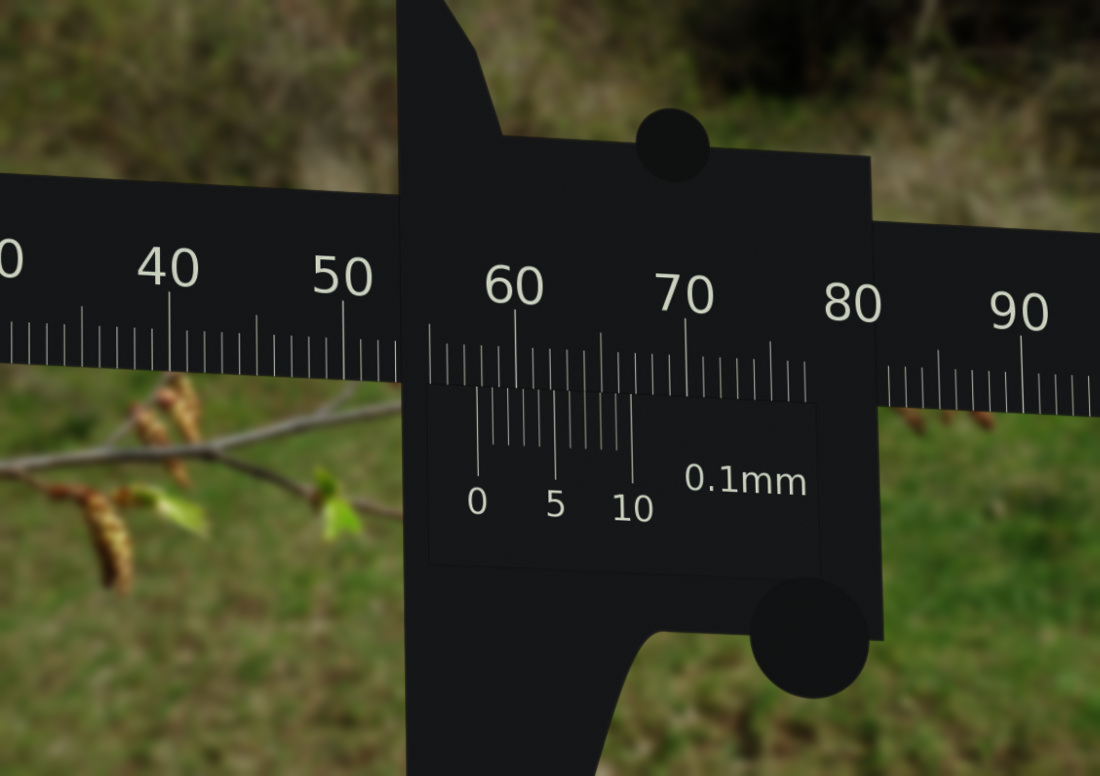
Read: 57.7 mm
